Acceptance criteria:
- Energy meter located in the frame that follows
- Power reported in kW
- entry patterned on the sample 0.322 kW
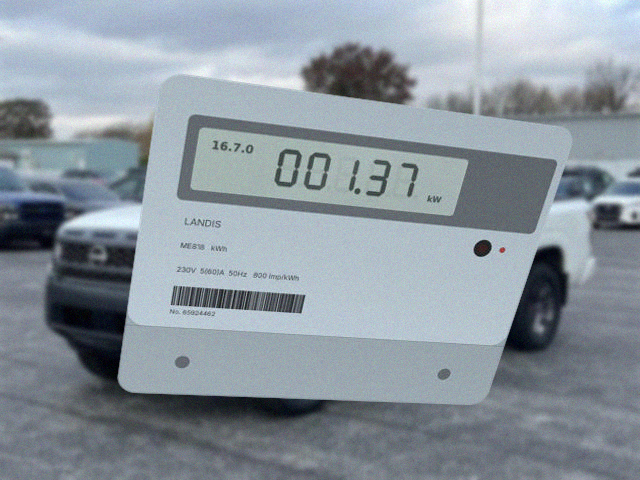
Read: 1.37 kW
